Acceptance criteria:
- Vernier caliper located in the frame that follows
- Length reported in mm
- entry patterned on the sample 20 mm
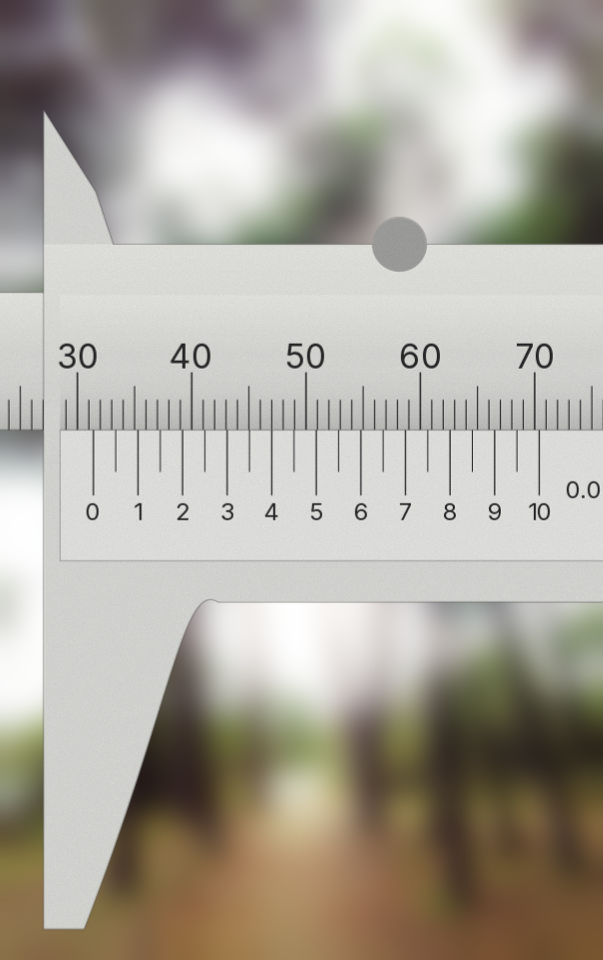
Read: 31.4 mm
